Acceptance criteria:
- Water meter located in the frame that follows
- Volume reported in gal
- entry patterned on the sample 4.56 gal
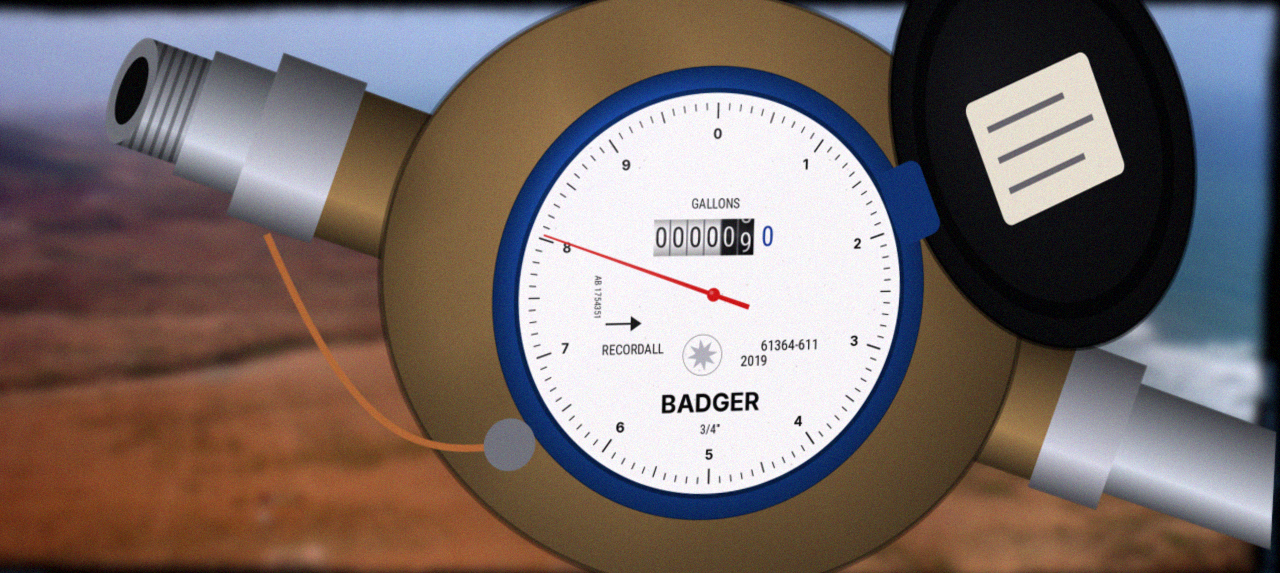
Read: 88.0 gal
